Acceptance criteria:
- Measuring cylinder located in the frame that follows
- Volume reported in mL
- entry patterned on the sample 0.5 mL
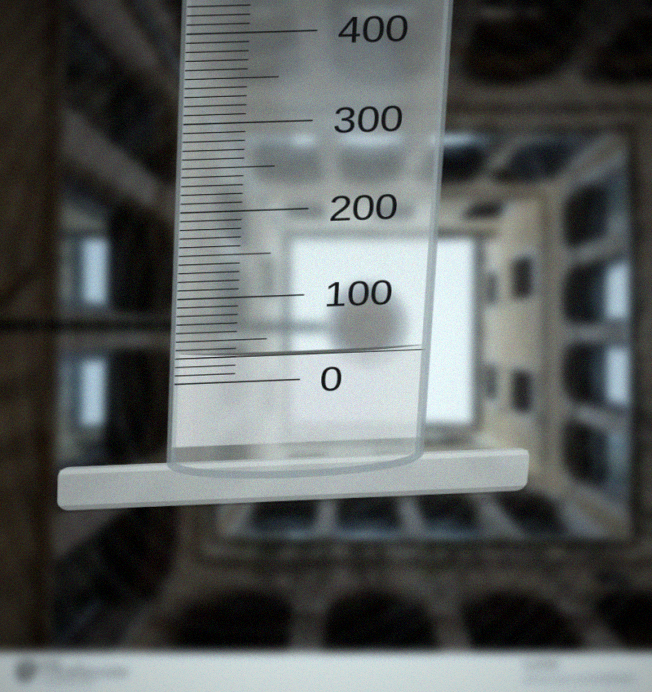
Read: 30 mL
